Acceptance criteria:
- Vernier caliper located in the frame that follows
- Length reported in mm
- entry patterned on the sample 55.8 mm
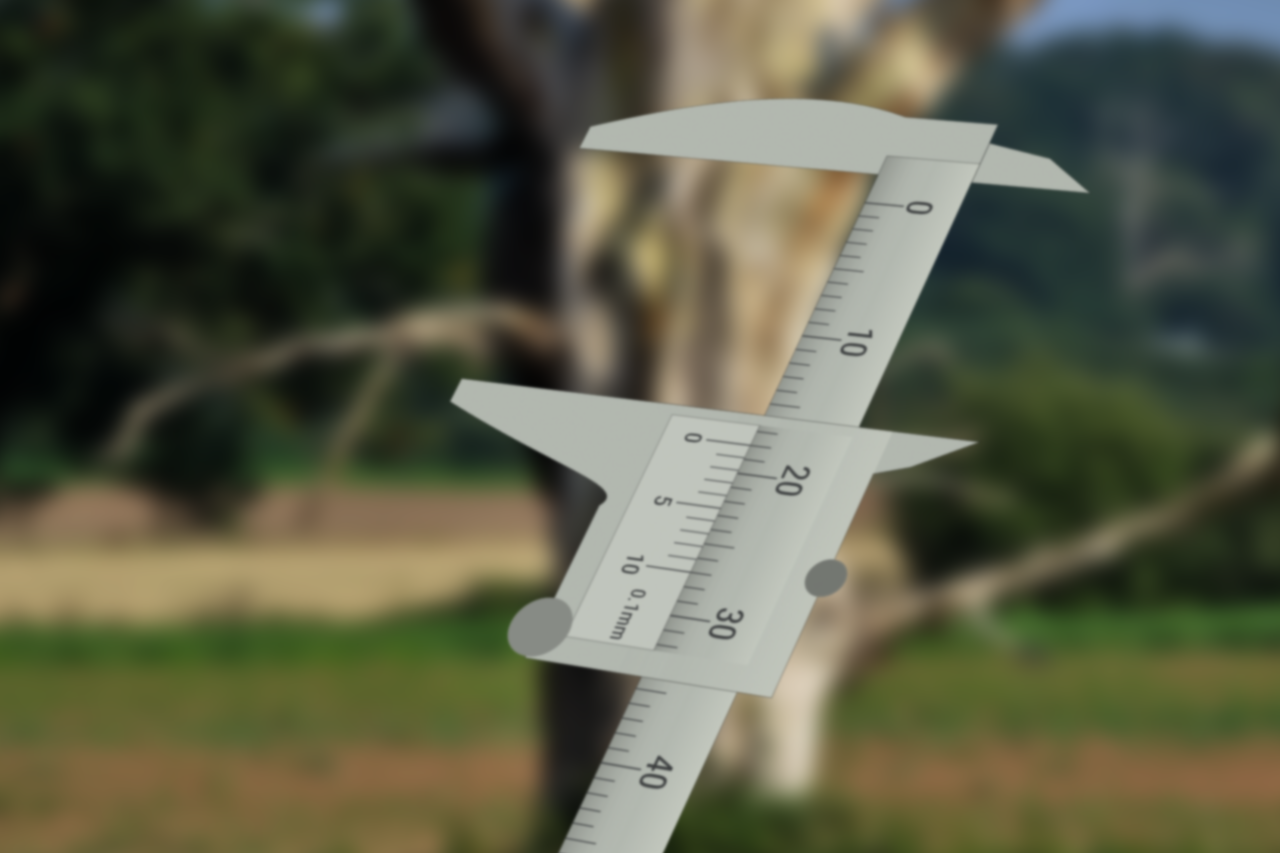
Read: 18.0 mm
